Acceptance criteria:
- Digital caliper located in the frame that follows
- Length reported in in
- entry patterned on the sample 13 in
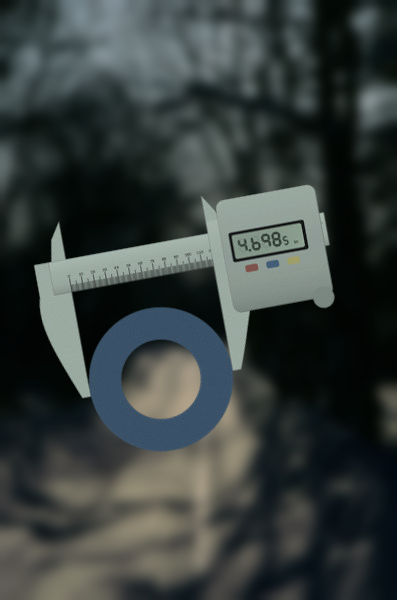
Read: 4.6985 in
